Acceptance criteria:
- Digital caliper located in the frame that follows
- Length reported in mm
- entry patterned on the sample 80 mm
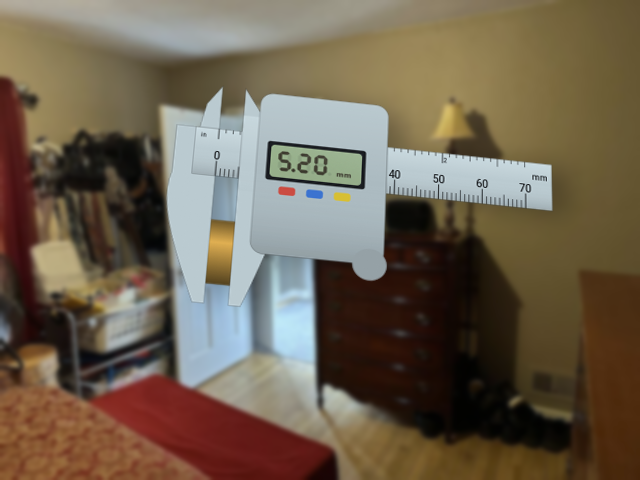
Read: 5.20 mm
